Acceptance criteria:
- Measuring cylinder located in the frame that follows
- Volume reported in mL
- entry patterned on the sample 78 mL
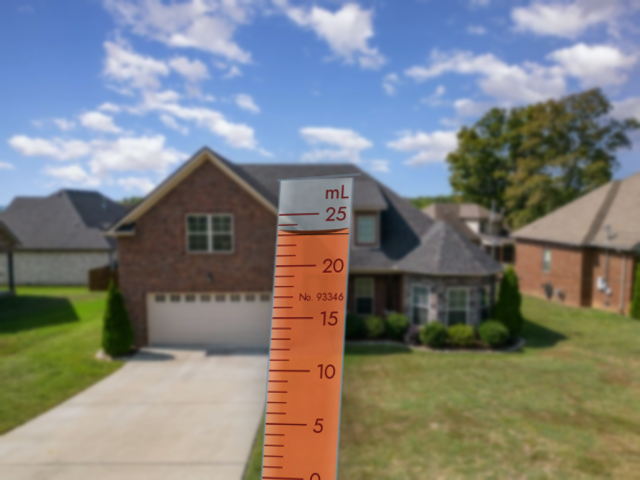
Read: 23 mL
